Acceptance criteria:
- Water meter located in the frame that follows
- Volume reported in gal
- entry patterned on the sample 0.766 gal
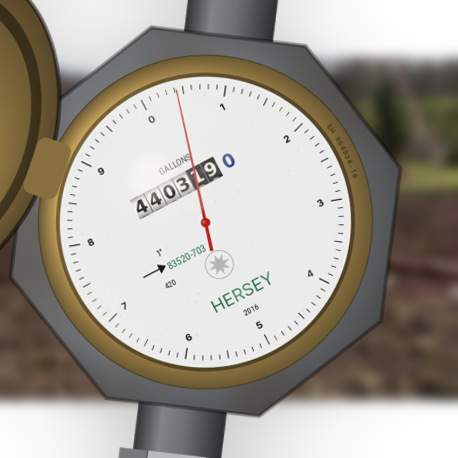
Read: 4403190.4 gal
